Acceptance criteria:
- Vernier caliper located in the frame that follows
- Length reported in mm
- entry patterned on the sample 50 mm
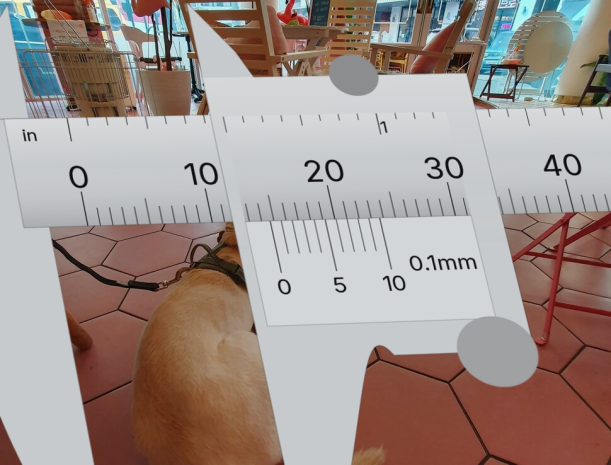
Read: 14.7 mm
